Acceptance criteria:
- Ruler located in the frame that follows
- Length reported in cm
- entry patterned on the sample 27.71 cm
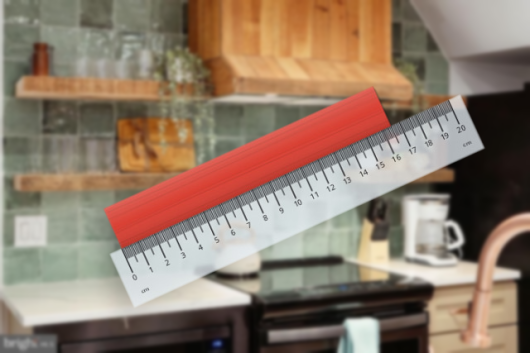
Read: 16.5 cm
